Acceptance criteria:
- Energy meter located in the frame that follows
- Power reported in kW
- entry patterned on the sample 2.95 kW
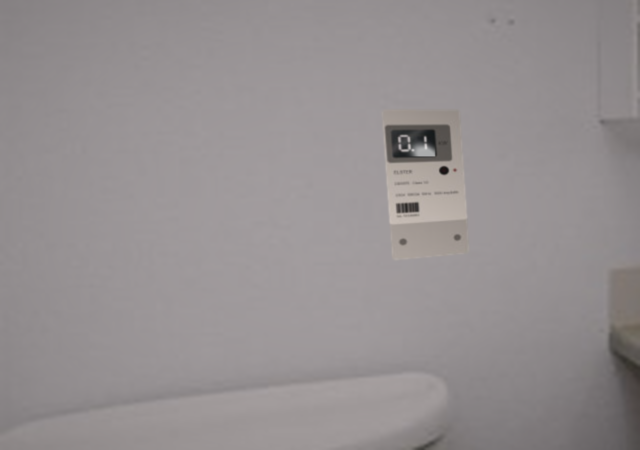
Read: 0.1 kW
